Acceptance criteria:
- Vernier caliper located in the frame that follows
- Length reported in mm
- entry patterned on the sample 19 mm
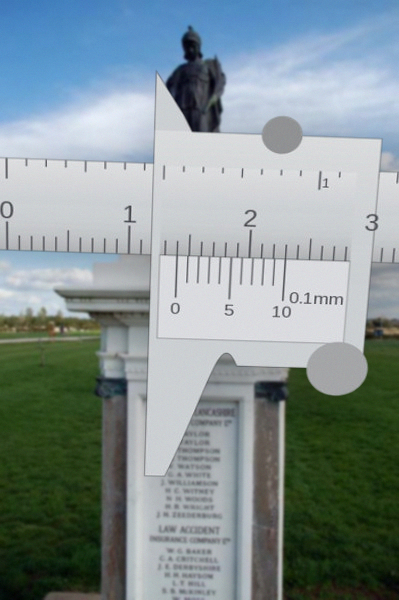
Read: 14.0 mm
